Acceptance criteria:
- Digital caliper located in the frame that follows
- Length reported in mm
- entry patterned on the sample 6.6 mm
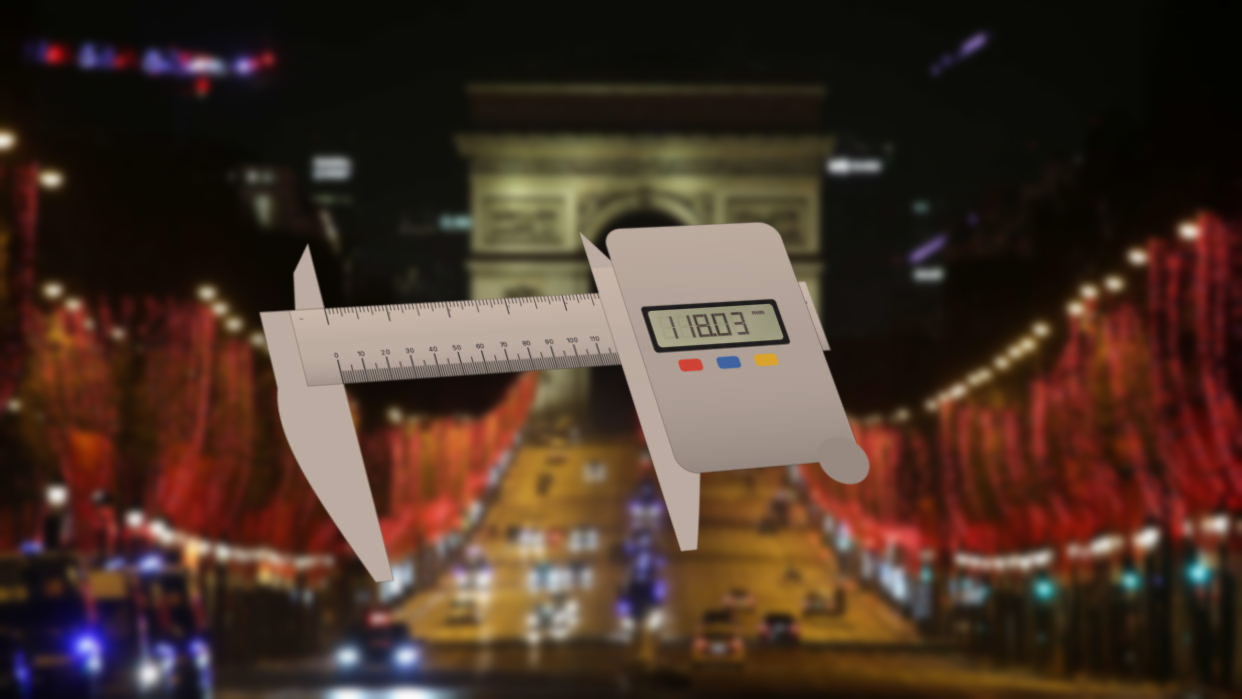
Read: 118.03 mm
